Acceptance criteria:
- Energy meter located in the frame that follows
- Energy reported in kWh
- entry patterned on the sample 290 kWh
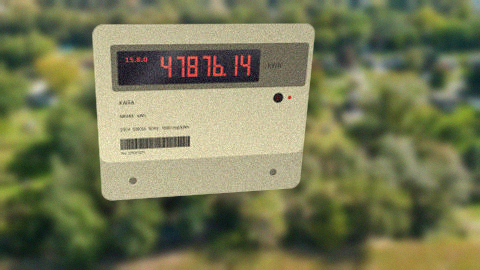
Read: 47876.14 kWh
